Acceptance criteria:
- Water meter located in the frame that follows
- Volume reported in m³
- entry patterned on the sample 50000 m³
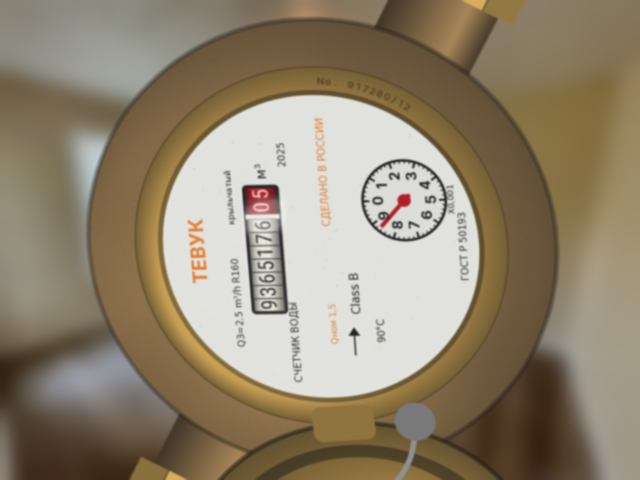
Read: 9365176.058 m³
